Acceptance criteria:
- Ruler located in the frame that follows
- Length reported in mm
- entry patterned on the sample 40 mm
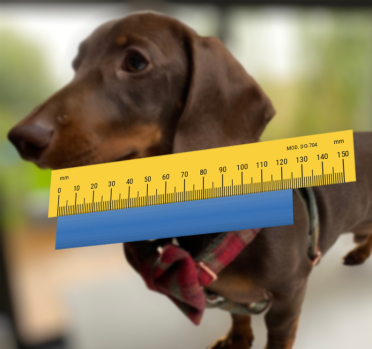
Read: 125 mm
